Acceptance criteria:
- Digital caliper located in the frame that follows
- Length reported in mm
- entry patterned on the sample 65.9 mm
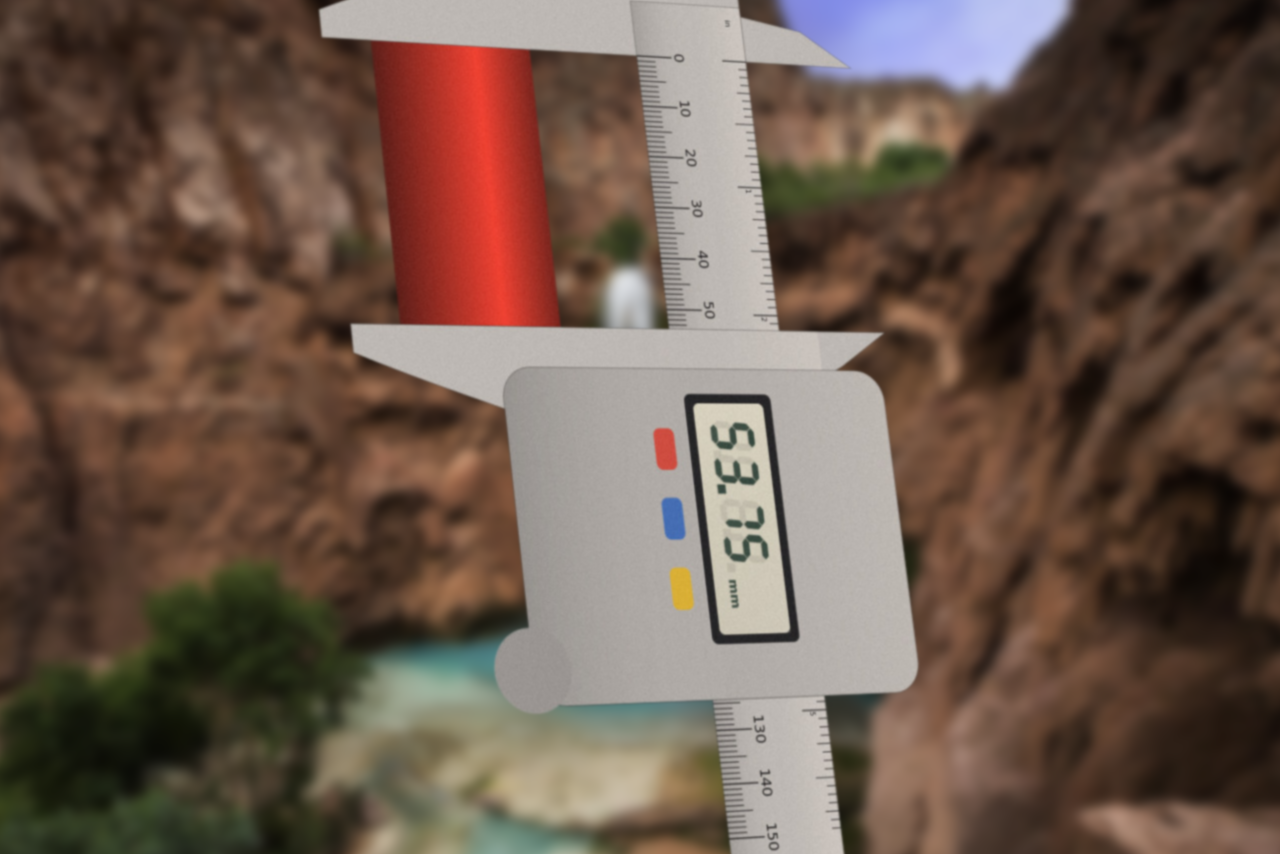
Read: 53.75 mm
